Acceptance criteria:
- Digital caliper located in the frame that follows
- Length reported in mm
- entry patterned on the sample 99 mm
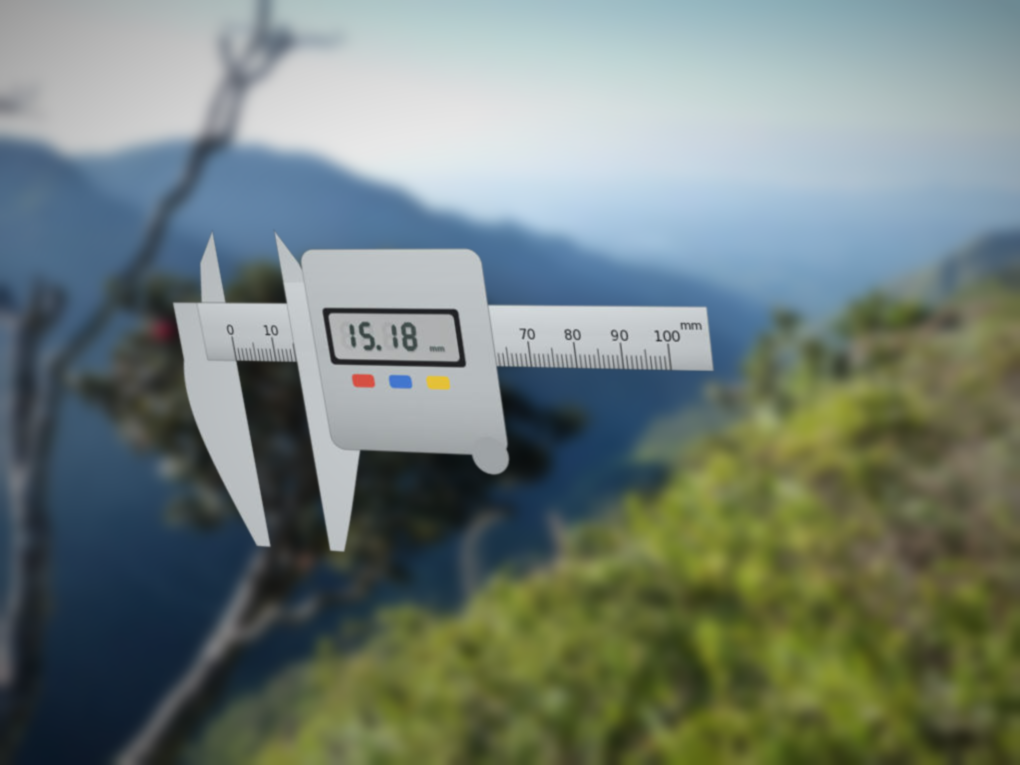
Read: 15.18 mm
